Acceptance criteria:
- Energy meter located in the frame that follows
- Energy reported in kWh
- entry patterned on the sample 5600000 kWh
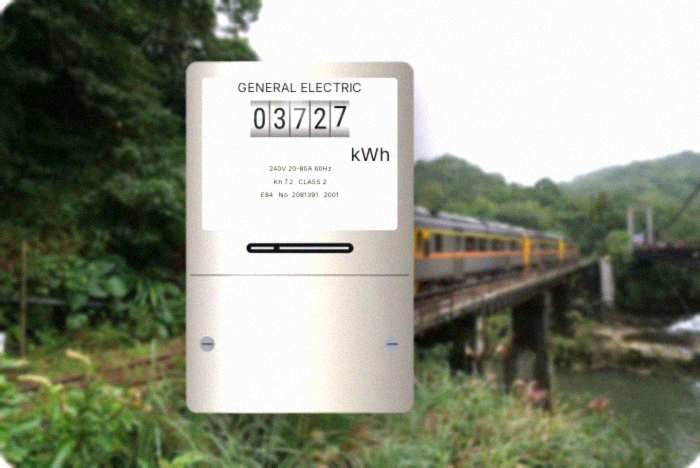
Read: 3727 kWh
